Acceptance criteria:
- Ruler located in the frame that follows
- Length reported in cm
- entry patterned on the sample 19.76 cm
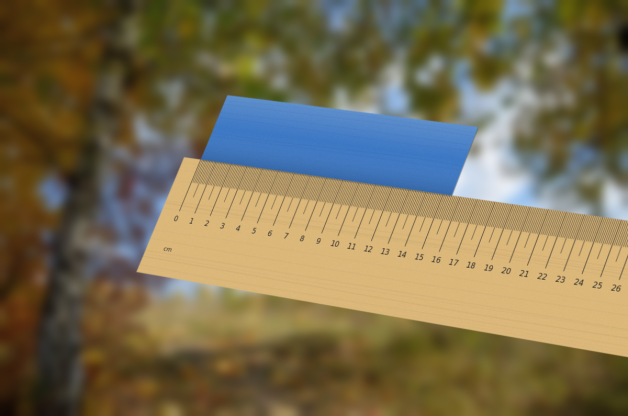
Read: 15.5 cm
